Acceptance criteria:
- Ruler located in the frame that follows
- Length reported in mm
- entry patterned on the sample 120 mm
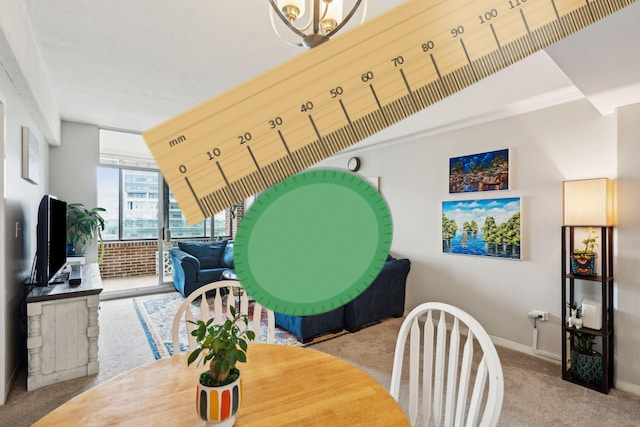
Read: 50 mm
